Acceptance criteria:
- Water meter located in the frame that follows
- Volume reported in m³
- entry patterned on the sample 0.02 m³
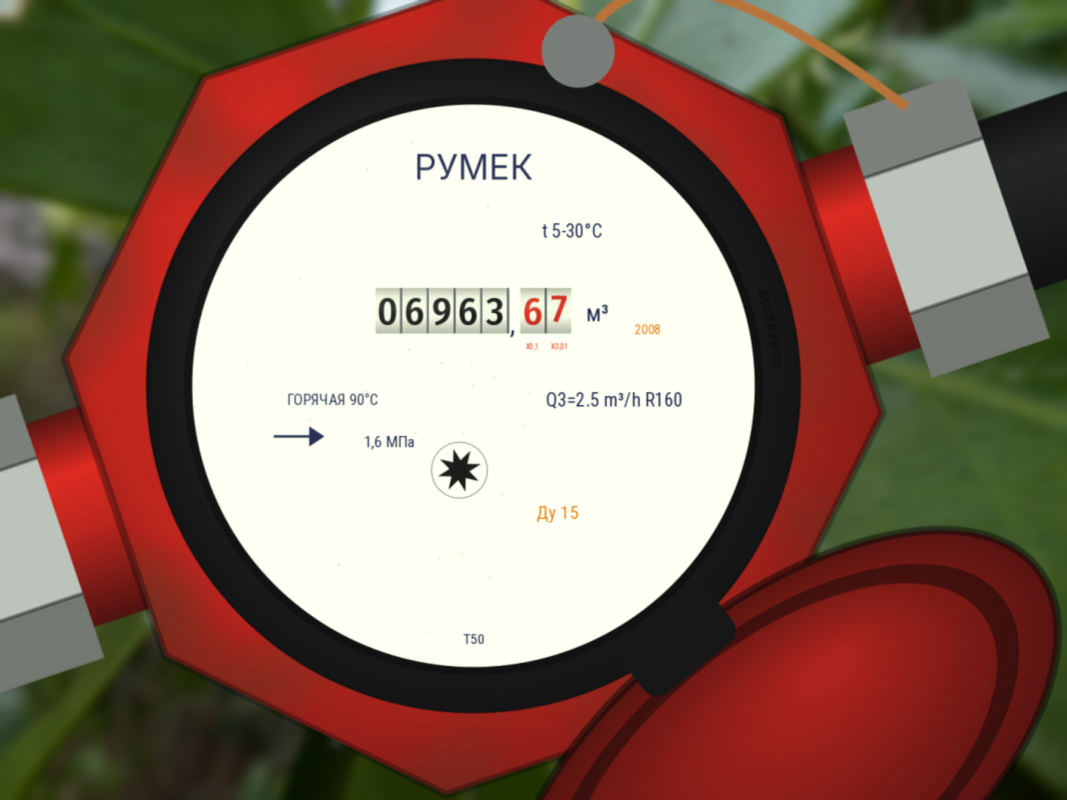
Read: 6963.67 m³
